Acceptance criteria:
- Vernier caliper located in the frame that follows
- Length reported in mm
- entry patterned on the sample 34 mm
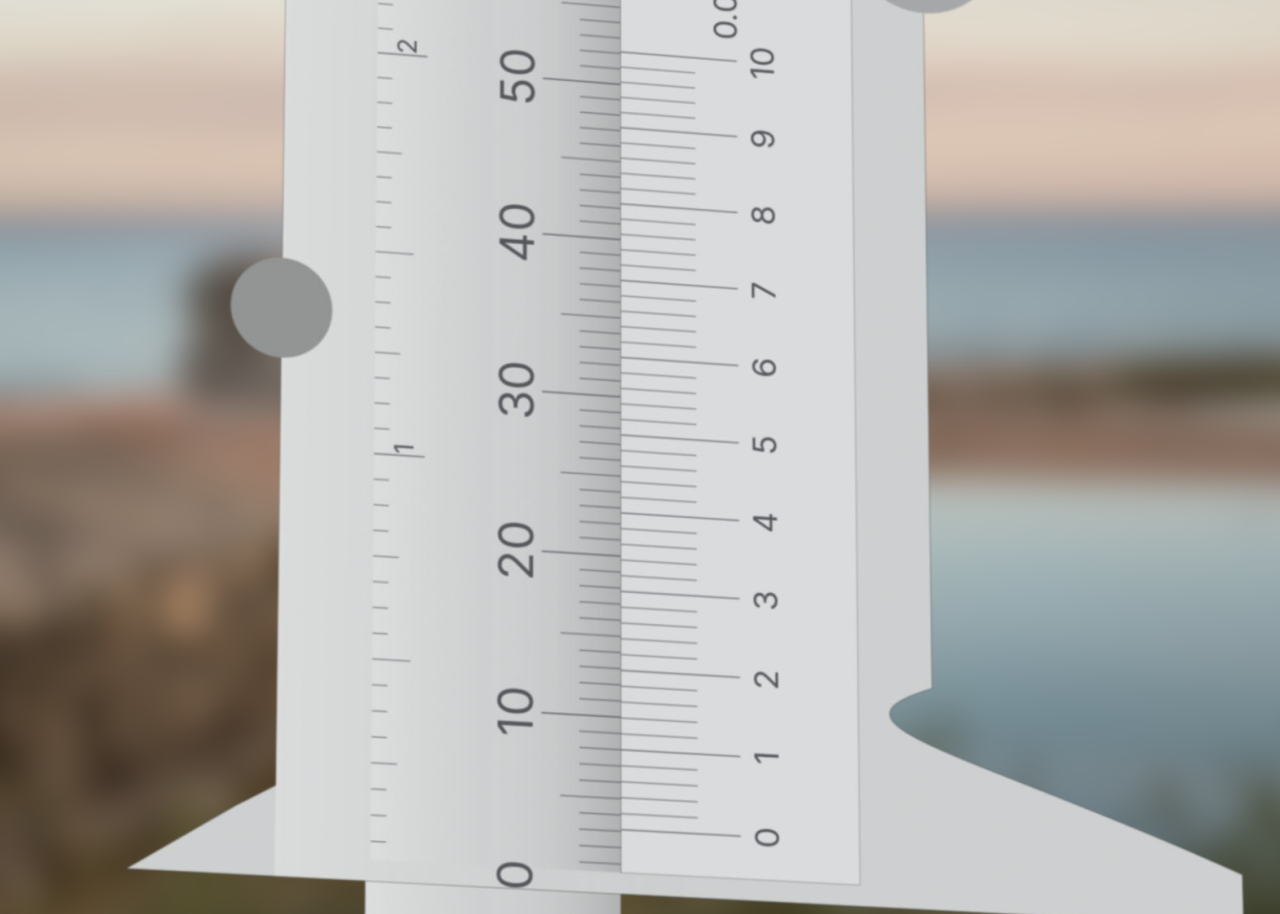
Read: 3.1 mm
